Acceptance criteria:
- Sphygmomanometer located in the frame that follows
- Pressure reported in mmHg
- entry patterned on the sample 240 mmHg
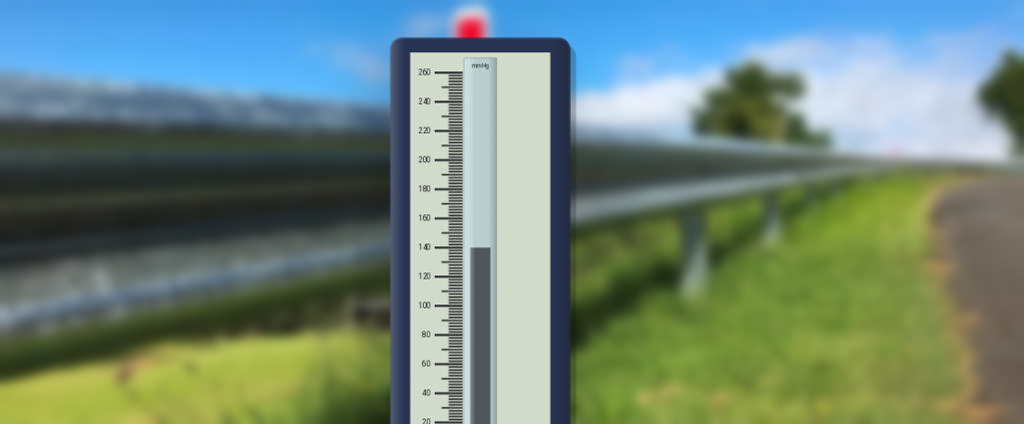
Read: 140 mmHg
